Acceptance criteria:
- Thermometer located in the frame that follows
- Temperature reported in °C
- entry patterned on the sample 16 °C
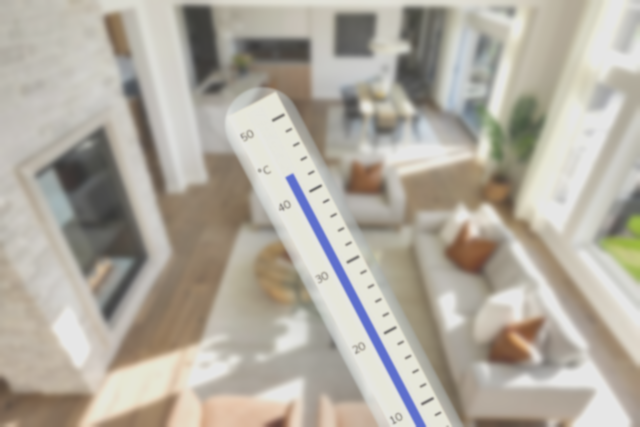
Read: 43 °C
